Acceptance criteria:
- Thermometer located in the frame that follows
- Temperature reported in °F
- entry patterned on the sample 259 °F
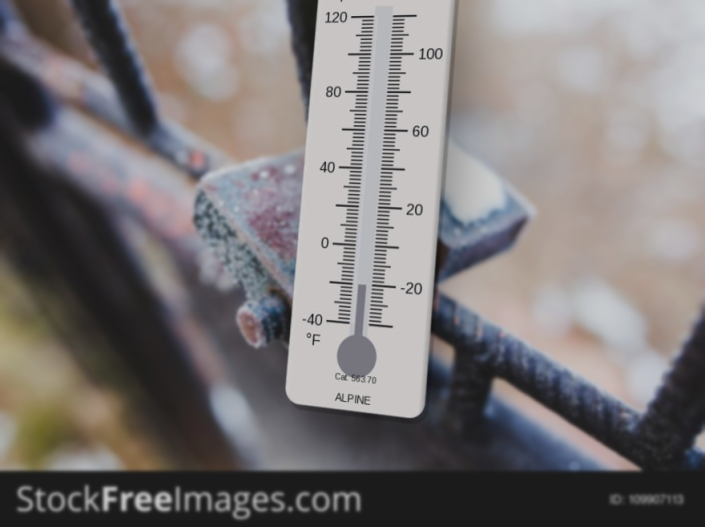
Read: -20 °F
